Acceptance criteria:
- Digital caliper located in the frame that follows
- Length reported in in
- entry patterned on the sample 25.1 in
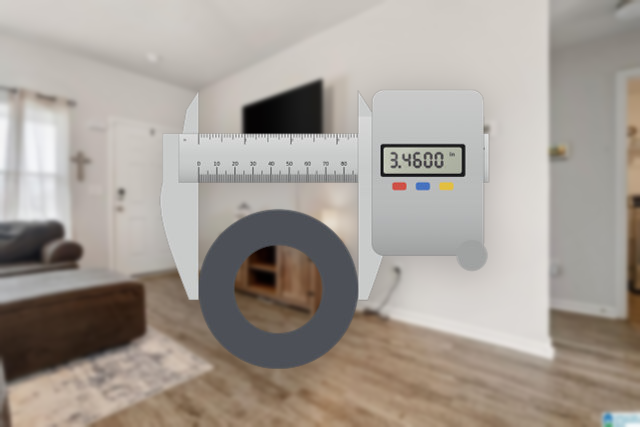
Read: 3.4600 in
